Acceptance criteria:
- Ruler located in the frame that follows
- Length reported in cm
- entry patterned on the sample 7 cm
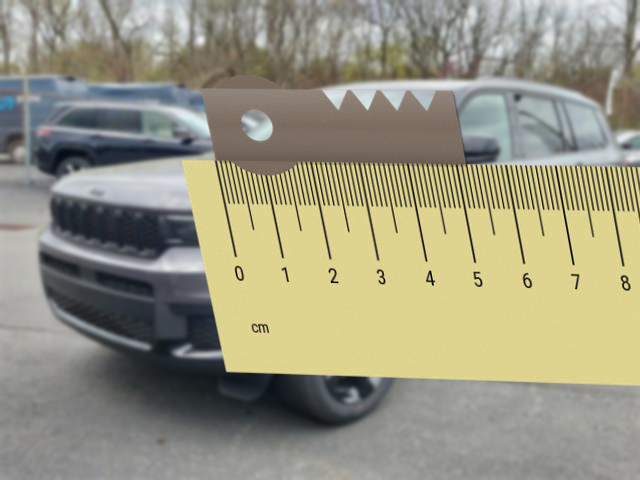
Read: 5.2 cm
